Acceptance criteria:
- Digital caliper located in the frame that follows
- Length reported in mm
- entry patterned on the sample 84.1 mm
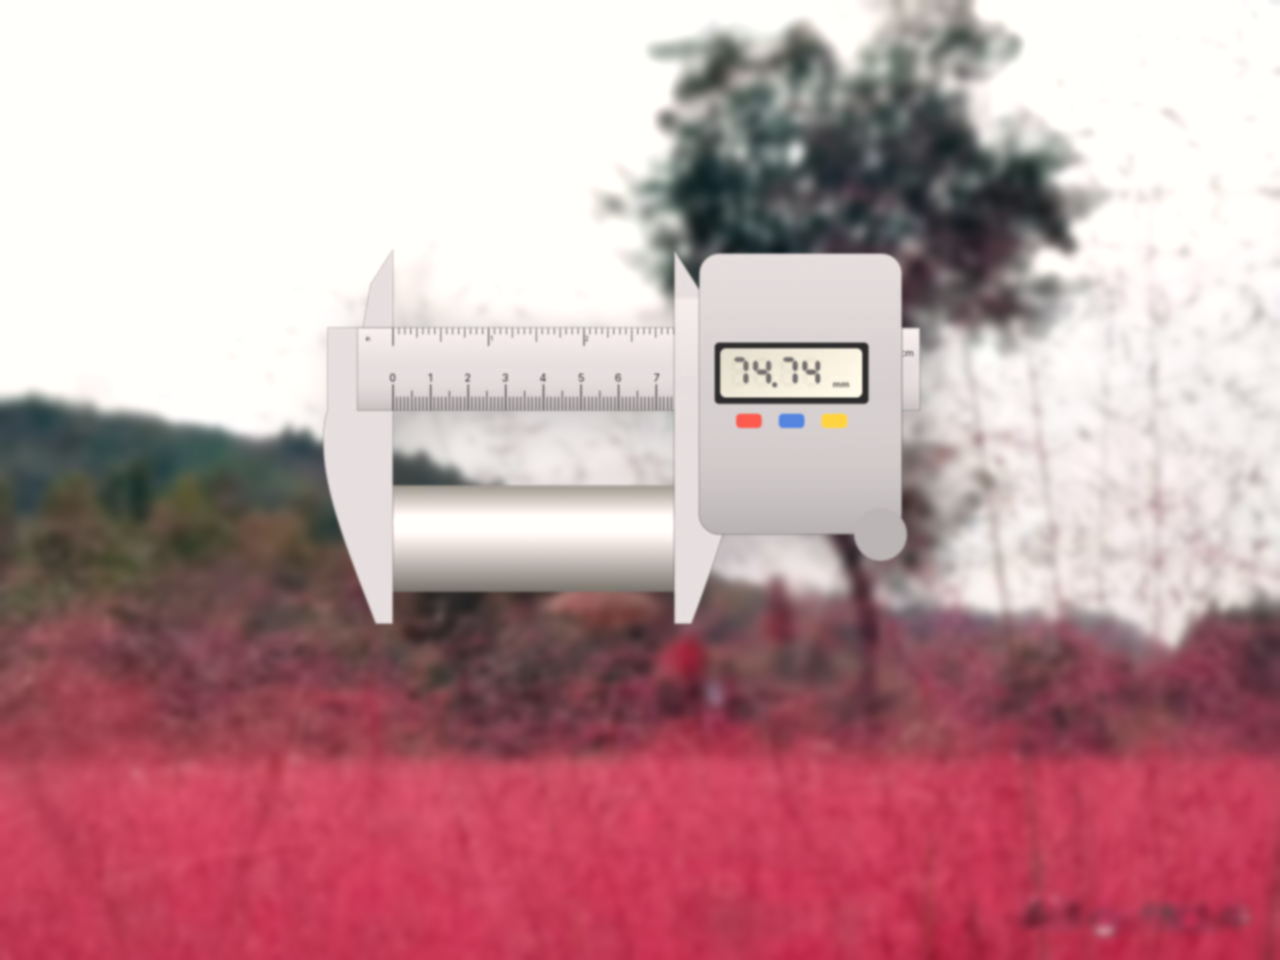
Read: 74.74 mm
